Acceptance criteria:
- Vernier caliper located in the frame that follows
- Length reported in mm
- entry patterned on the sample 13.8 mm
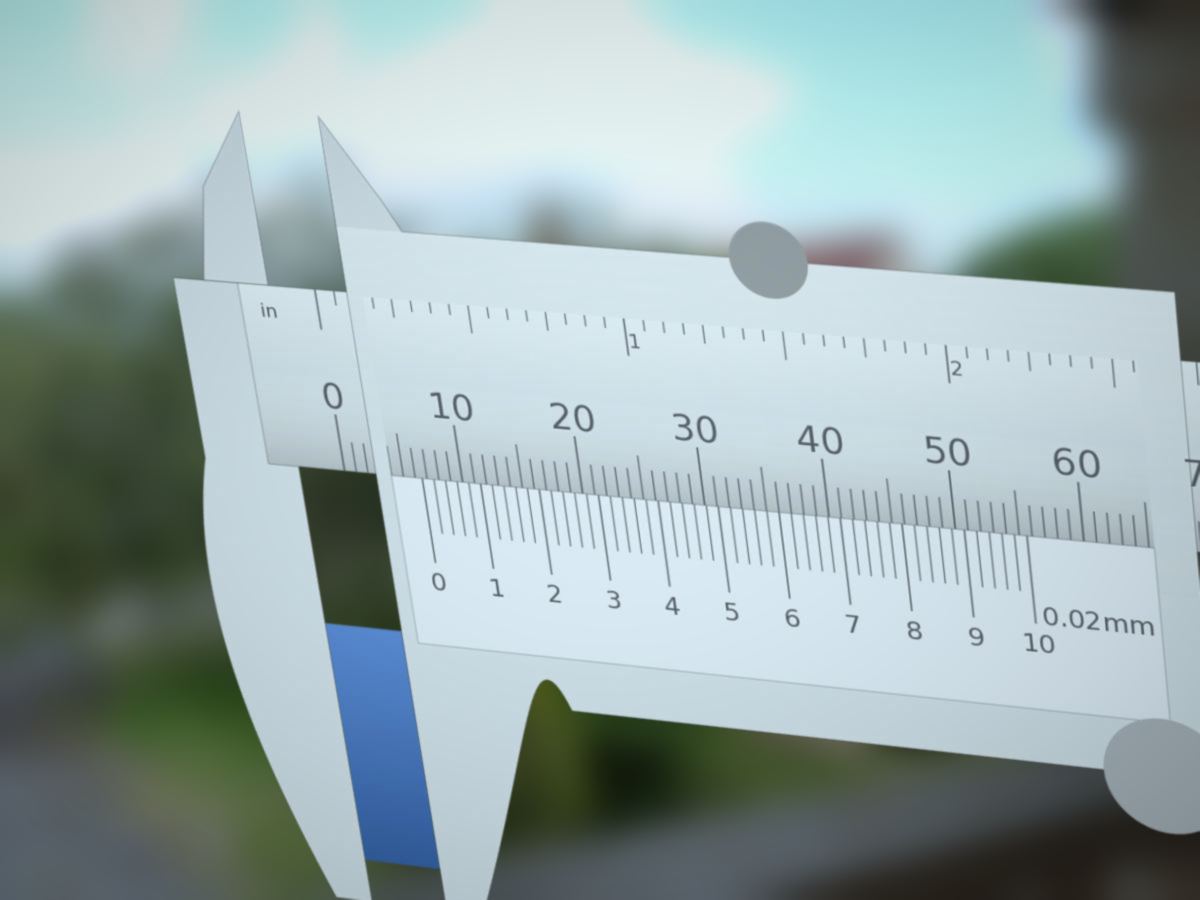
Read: 6.6 mm
